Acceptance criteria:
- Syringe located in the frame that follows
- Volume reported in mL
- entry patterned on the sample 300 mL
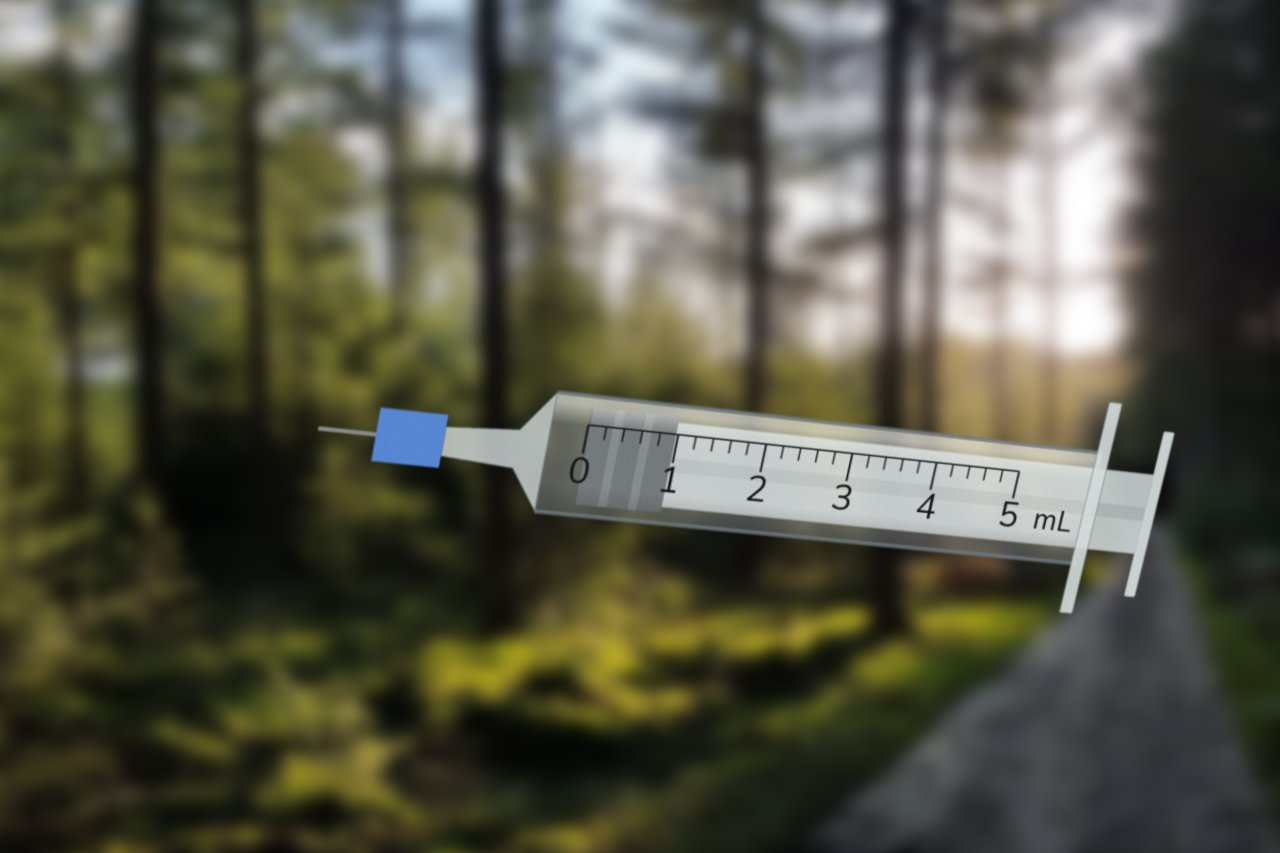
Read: 0 mL
